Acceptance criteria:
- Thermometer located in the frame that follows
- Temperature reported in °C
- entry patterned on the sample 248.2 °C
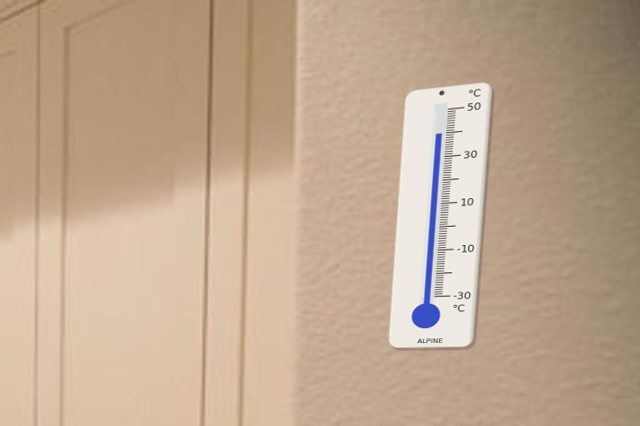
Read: 40 °C
